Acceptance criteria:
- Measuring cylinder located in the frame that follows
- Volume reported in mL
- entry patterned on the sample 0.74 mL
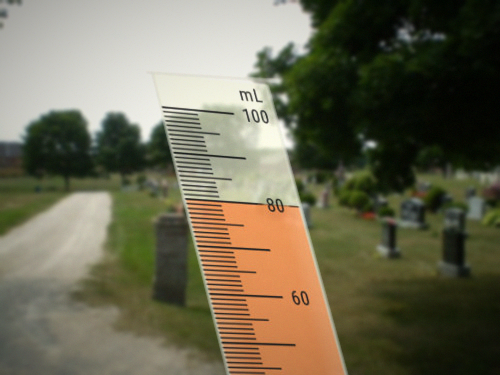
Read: 80 mL
